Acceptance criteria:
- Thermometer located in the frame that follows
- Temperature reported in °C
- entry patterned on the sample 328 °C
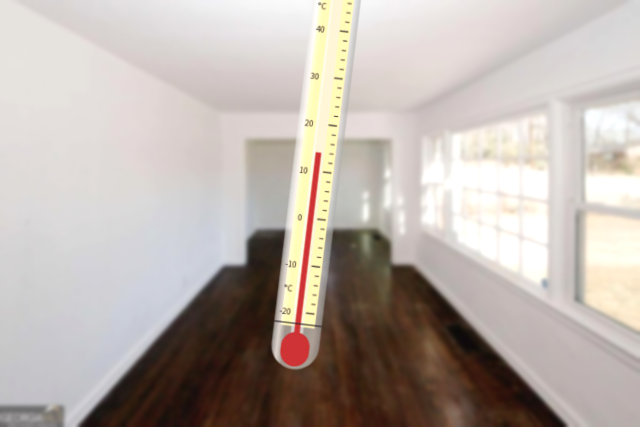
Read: 14 °C
